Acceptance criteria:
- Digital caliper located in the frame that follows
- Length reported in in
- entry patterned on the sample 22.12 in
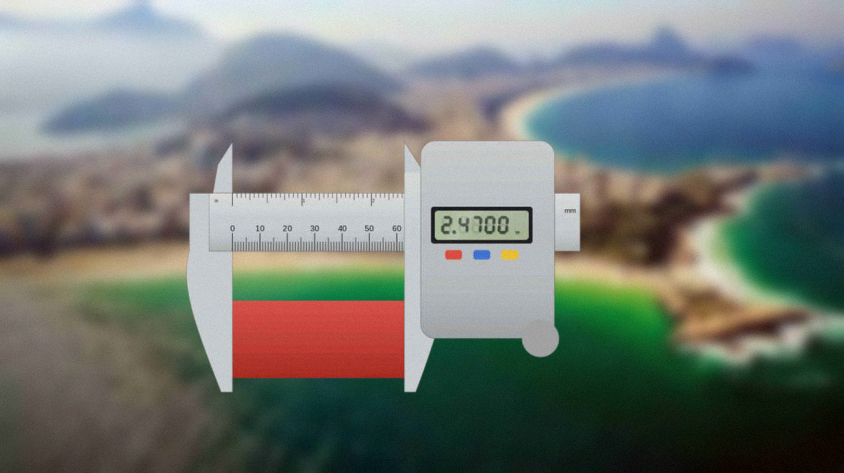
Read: 2.4700 in
